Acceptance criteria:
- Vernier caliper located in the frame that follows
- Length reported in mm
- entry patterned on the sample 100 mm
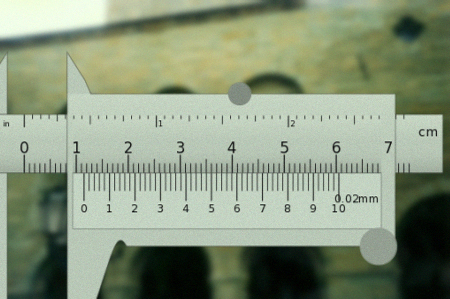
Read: 11.5 mm
